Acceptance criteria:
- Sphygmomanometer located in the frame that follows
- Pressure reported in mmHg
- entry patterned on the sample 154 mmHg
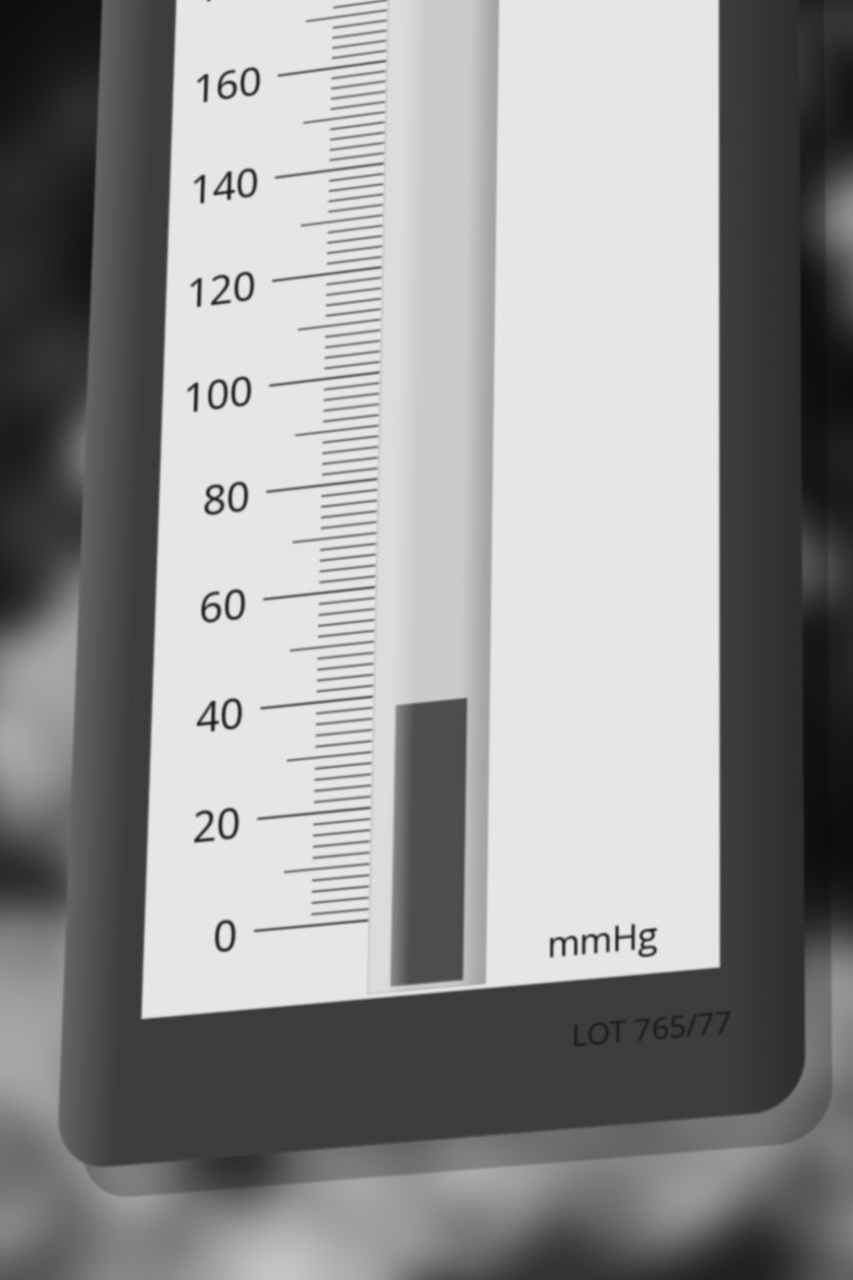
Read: 38 mmHg
